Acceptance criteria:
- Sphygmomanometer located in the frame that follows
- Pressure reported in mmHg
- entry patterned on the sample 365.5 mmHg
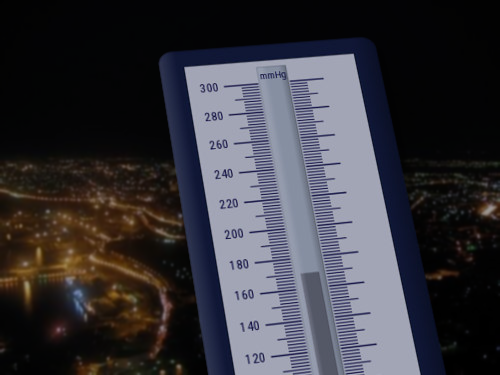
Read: 170 mmHg
